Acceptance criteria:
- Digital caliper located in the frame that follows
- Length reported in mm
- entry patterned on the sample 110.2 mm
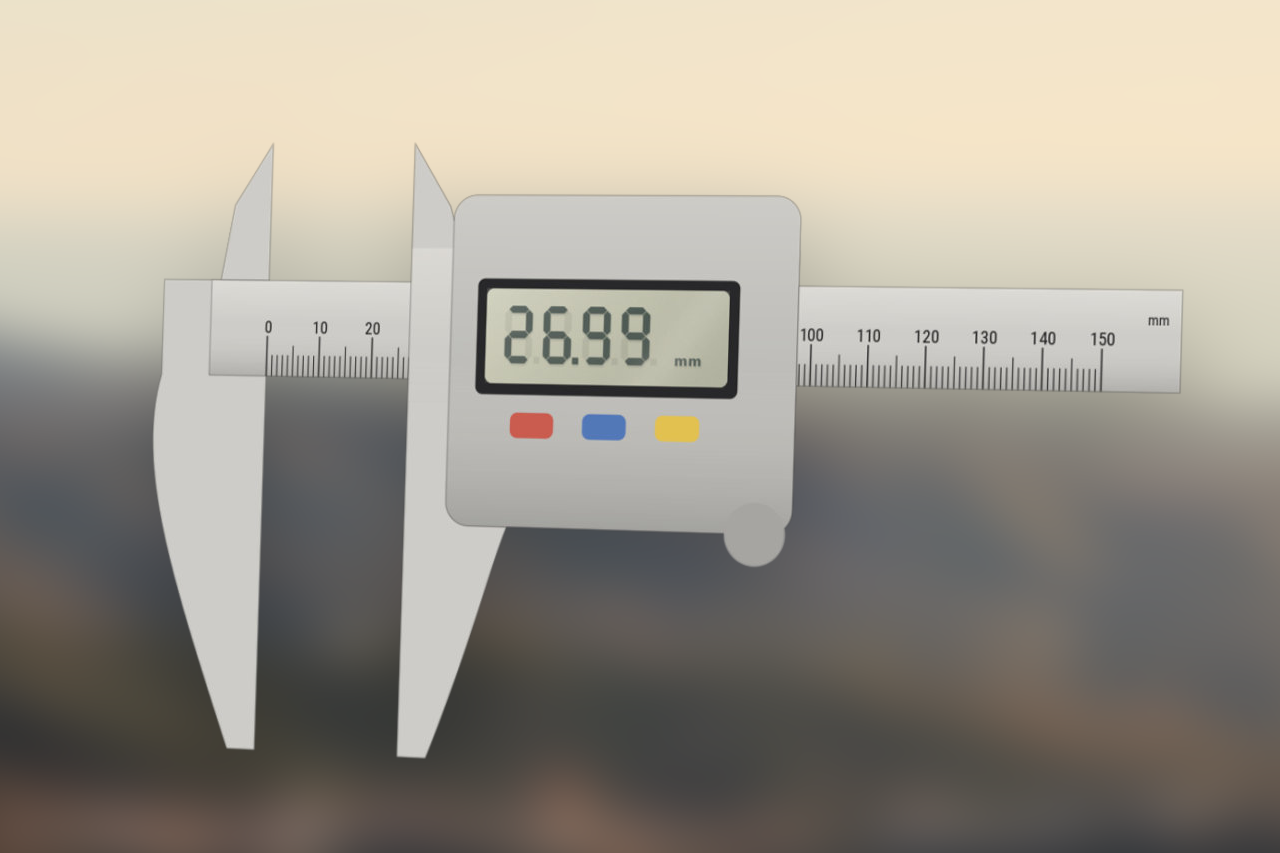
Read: 26.99 mm
